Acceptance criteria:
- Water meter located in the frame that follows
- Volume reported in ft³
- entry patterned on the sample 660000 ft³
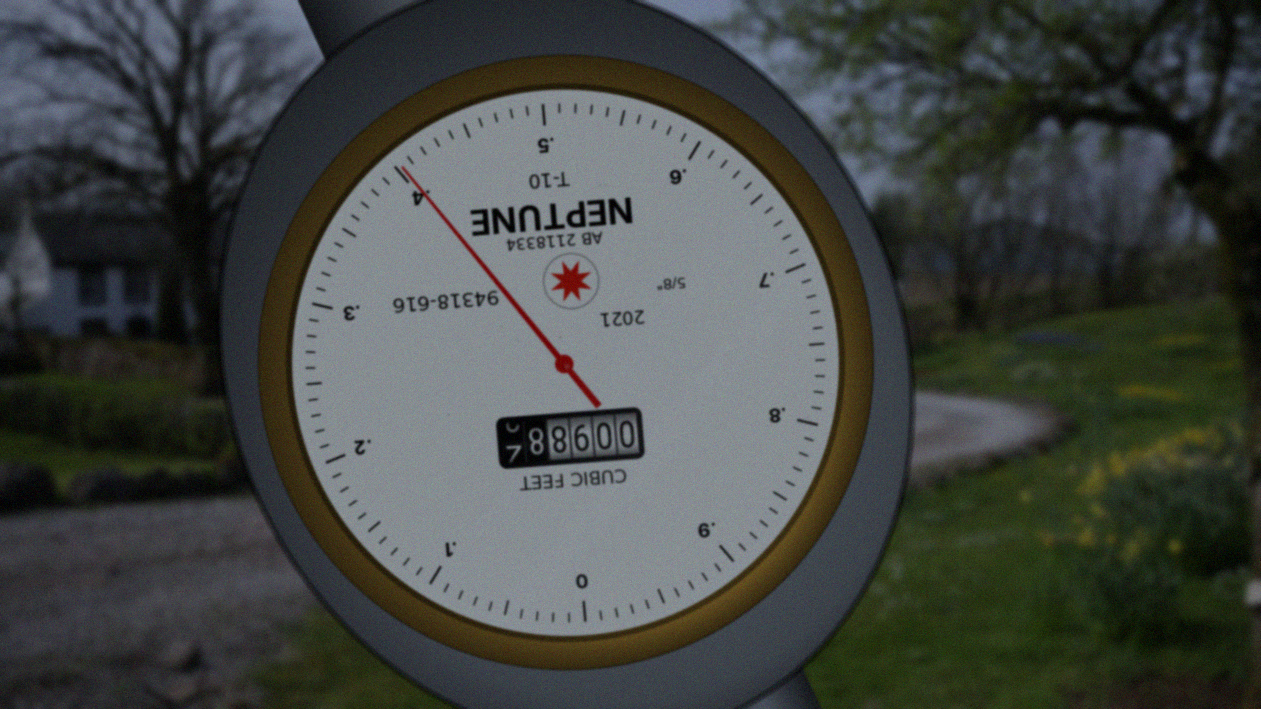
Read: 9882.40 ft³
